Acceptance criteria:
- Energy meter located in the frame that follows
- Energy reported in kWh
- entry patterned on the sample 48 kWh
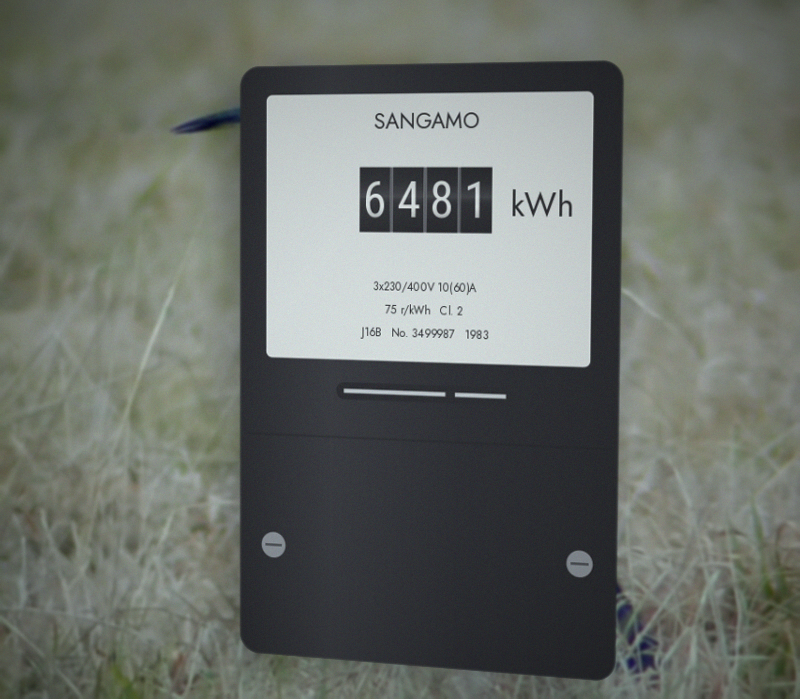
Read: 6481 kWh
